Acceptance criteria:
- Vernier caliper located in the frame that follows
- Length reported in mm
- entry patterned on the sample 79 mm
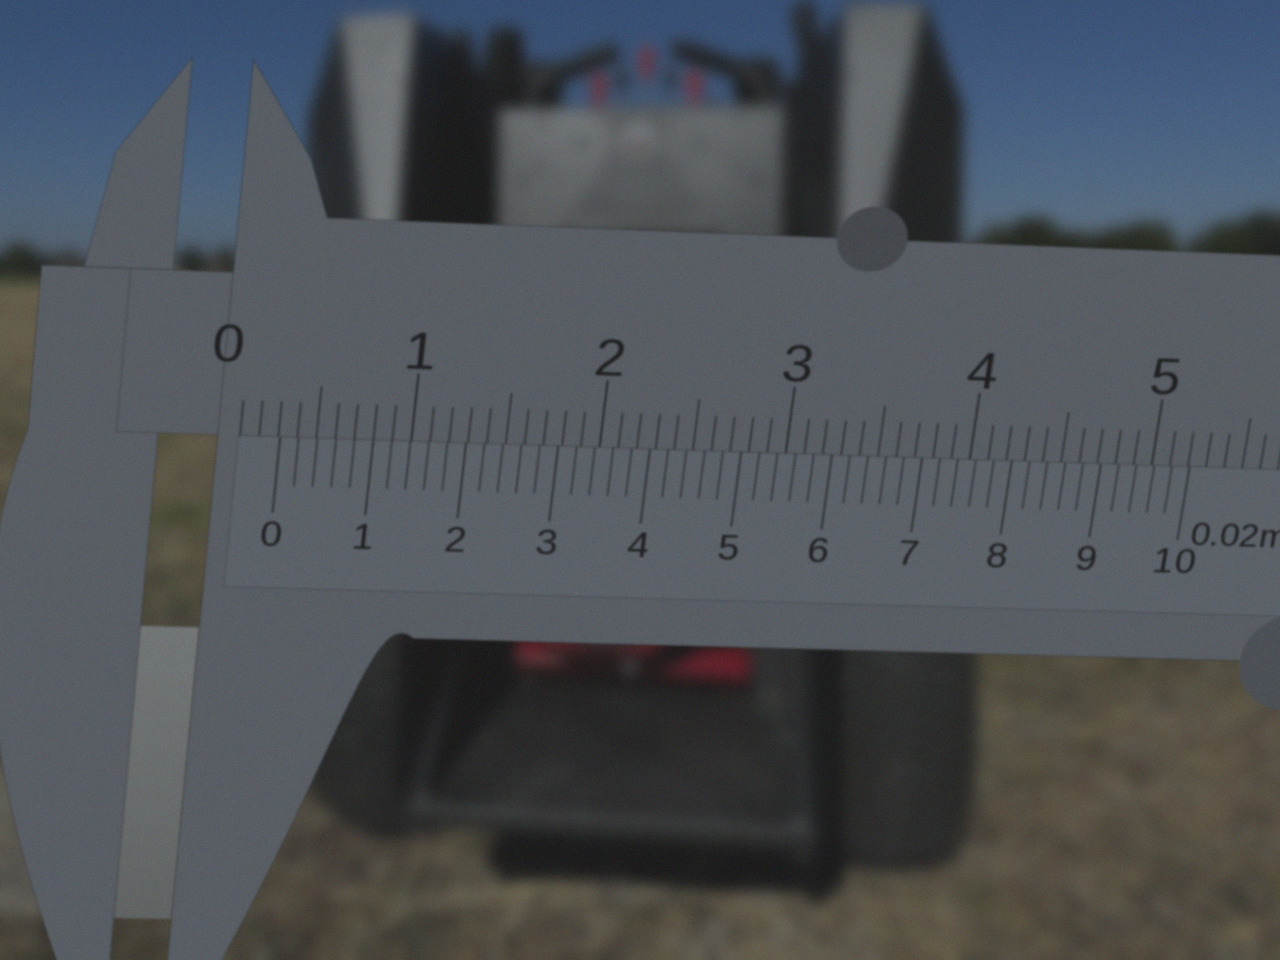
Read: 3.1 mm
